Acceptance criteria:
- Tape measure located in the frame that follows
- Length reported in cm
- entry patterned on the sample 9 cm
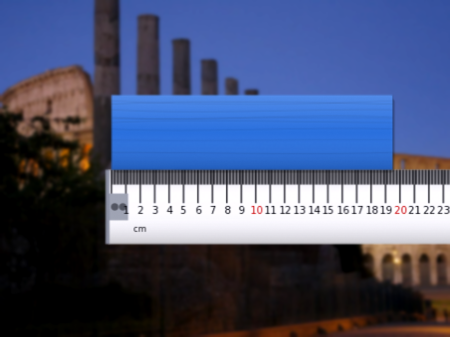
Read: 19.5 cm
